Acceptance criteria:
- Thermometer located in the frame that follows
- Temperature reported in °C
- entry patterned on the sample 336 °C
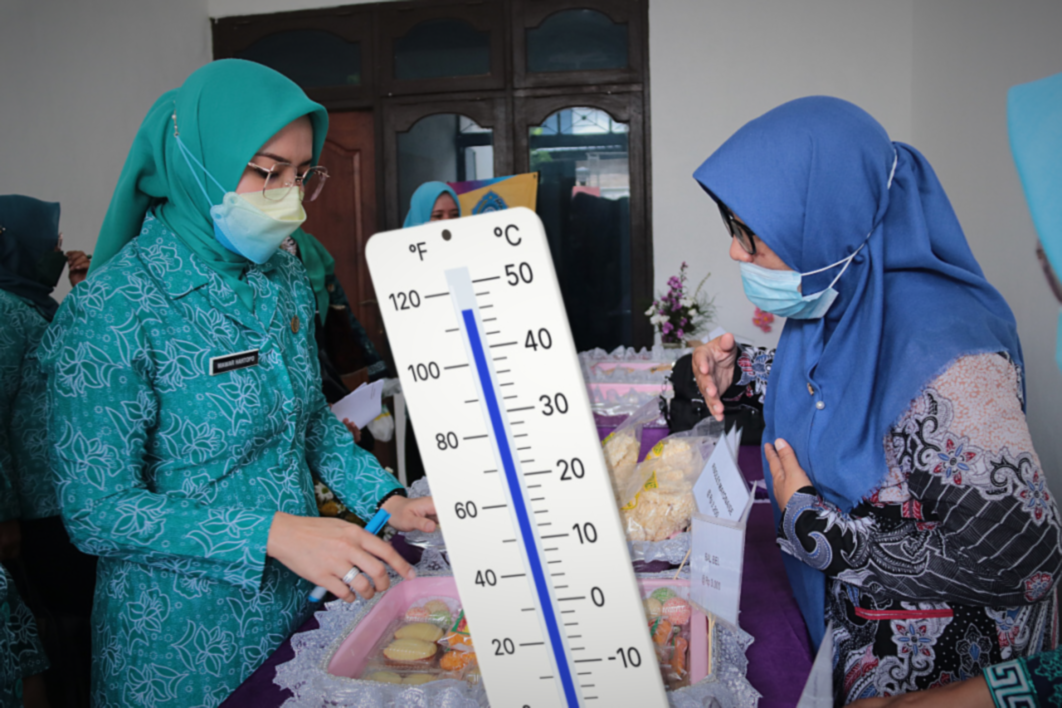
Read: 46 °C
